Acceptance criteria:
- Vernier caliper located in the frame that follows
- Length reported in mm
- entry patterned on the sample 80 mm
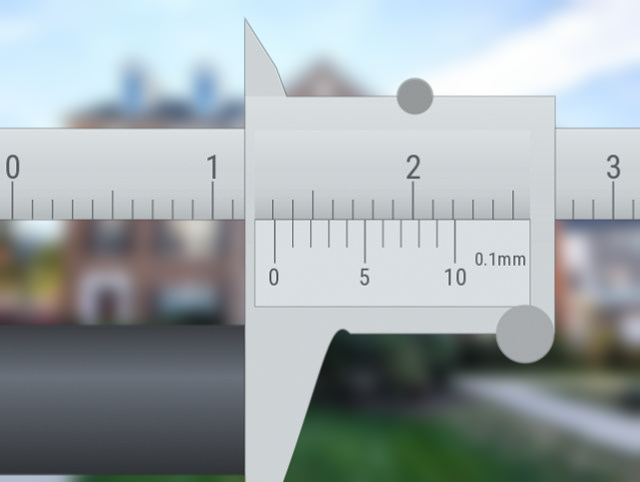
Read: 13.1 mm
